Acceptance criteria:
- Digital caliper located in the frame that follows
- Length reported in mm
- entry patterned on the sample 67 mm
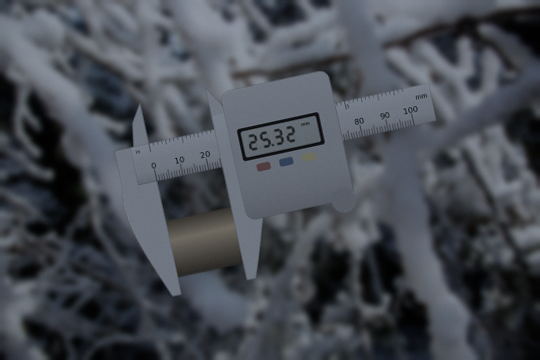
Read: 25.32 mm
